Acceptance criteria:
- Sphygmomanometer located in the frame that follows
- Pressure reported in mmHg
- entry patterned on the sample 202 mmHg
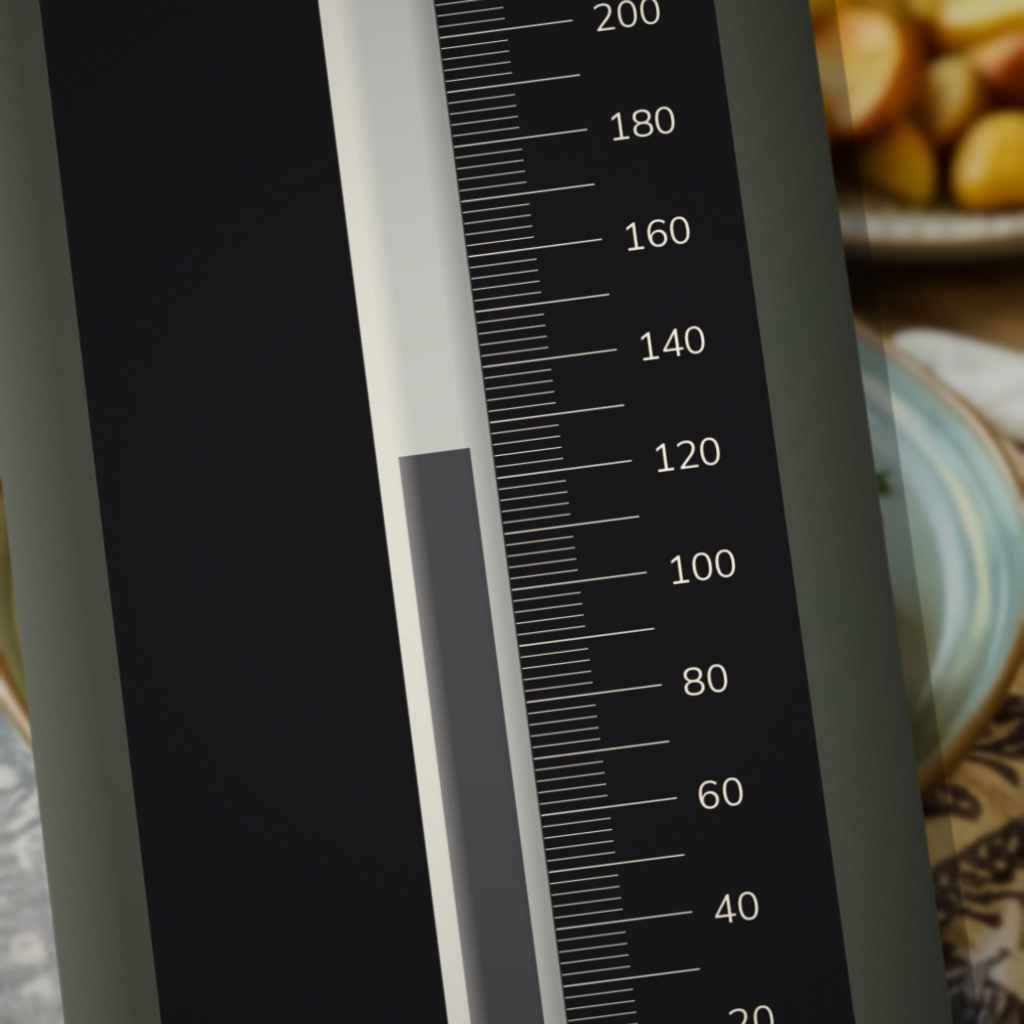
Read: 126 mmHg
